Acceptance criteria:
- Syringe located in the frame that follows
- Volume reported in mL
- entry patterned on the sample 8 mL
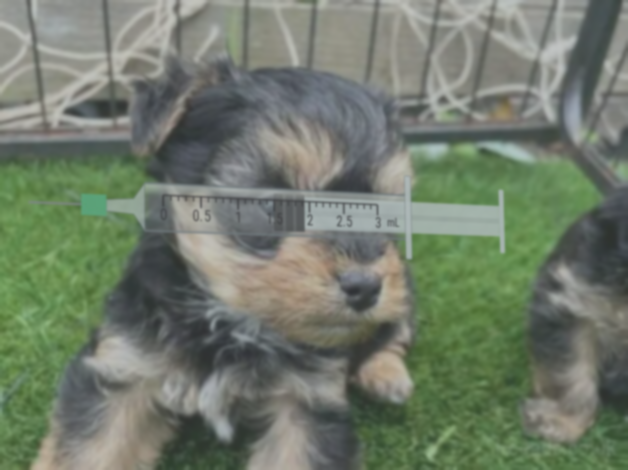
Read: 1.5 mL
